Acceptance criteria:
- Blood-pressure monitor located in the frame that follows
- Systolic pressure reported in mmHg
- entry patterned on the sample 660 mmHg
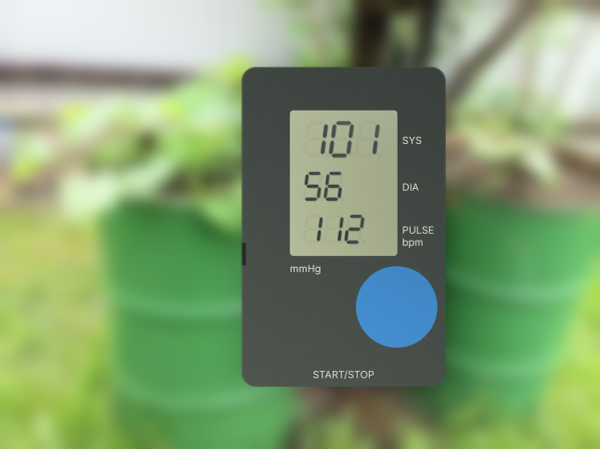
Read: 101 mmHg
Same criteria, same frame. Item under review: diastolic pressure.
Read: 56 mmHg
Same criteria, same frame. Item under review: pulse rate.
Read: 112 bpm
